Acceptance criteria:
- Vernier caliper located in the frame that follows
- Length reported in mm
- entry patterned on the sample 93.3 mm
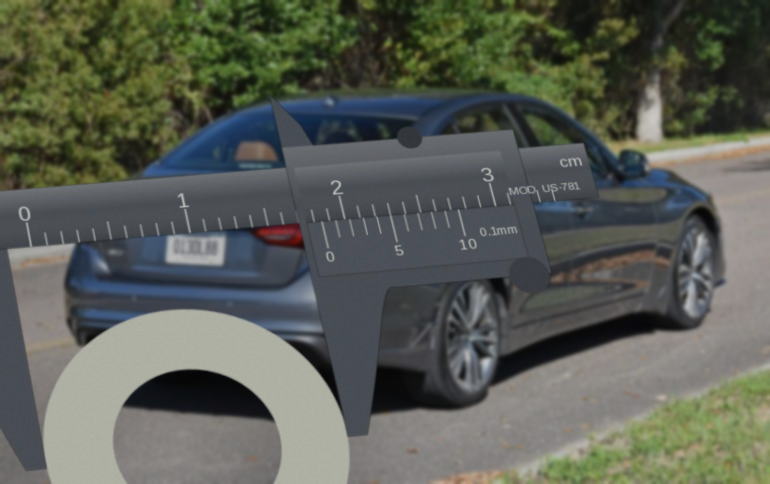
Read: 18.5 mm
